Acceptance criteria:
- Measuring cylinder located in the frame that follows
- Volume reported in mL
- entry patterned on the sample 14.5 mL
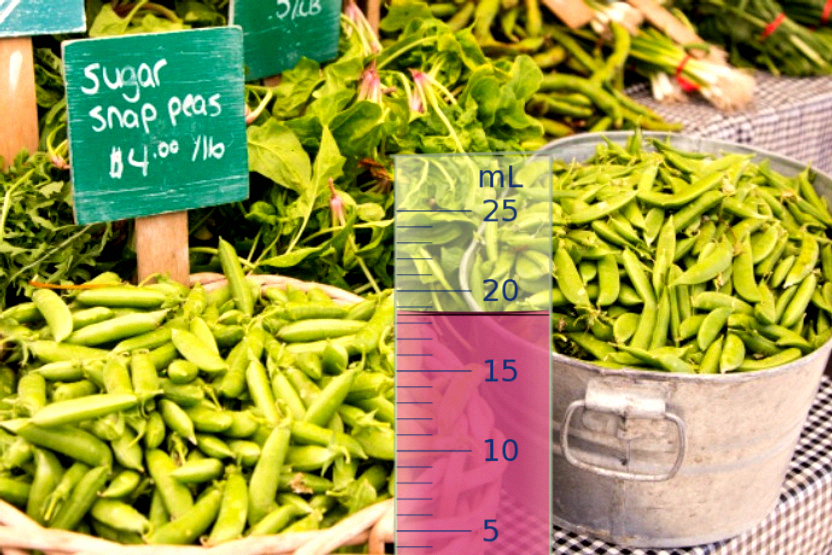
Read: 18.5 mL
